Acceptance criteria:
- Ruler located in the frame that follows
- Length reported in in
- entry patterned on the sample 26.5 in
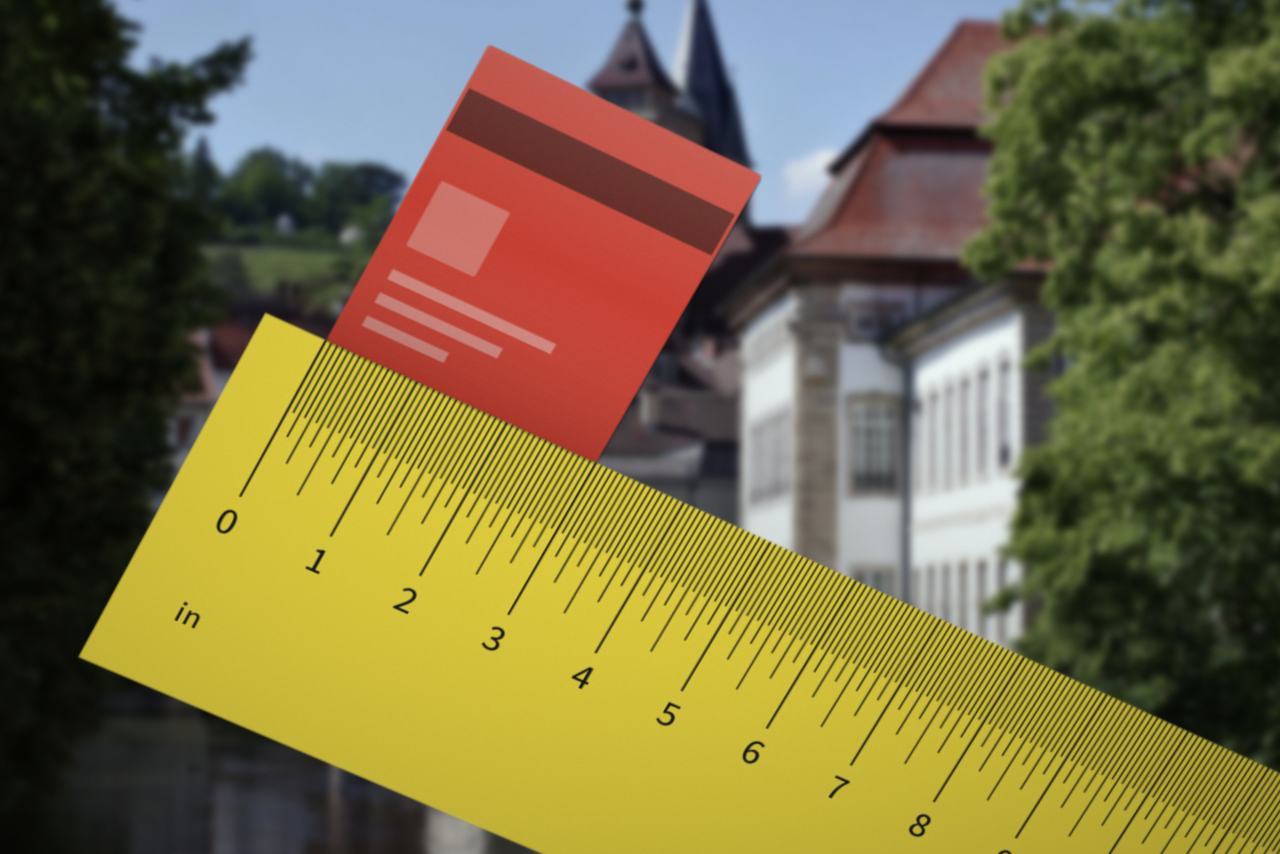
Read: 3 in
